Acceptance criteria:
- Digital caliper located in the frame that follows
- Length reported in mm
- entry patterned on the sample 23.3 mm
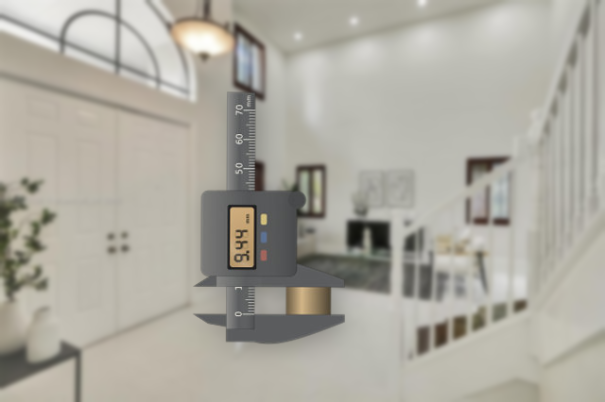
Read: 9.44 mm
